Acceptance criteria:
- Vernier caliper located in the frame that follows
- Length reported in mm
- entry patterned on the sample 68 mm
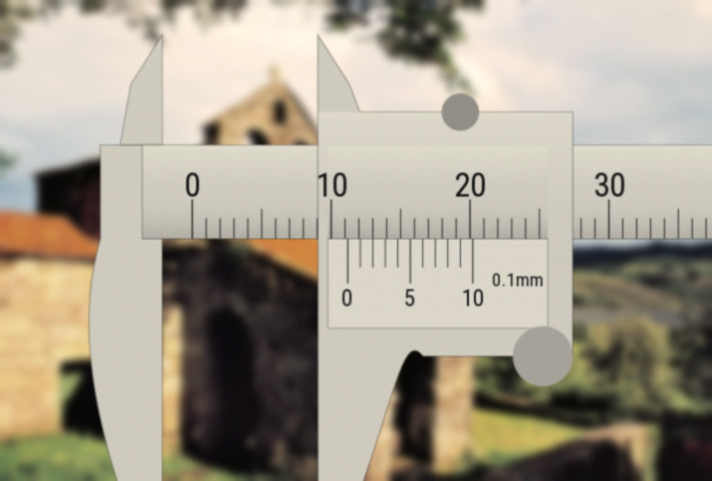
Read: 11.2 mm
